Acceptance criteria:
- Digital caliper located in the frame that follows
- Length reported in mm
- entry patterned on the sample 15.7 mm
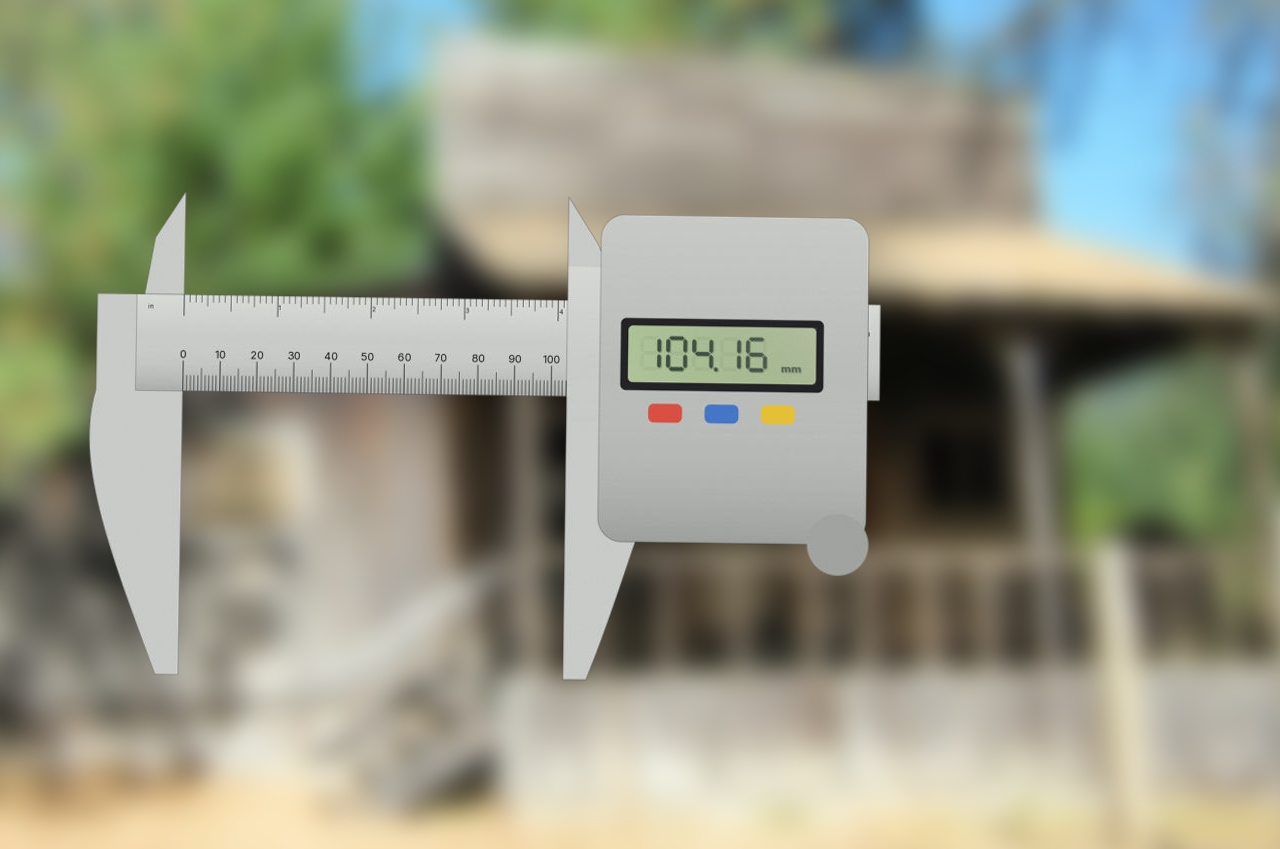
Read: 104.16 mm
